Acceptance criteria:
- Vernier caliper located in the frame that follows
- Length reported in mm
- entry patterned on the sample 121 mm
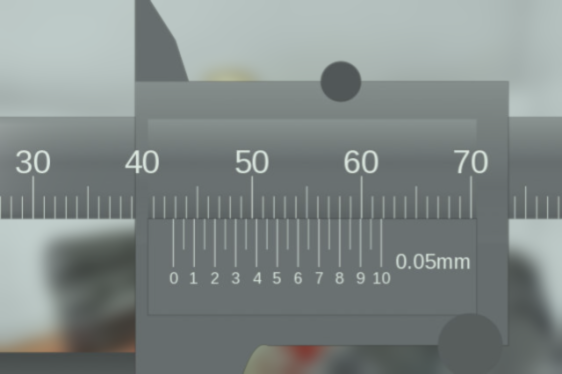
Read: 42.8 mm
